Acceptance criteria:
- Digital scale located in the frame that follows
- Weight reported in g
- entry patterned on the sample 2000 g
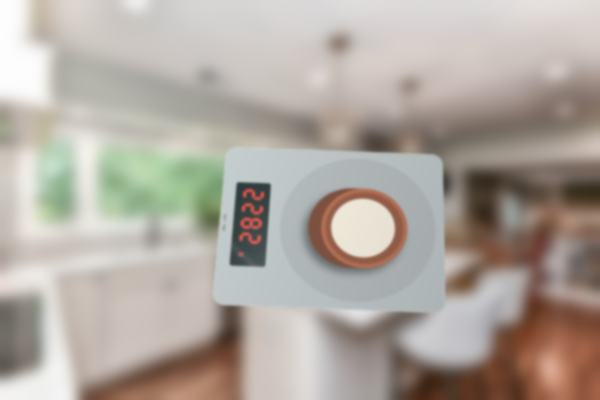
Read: 2282 g
